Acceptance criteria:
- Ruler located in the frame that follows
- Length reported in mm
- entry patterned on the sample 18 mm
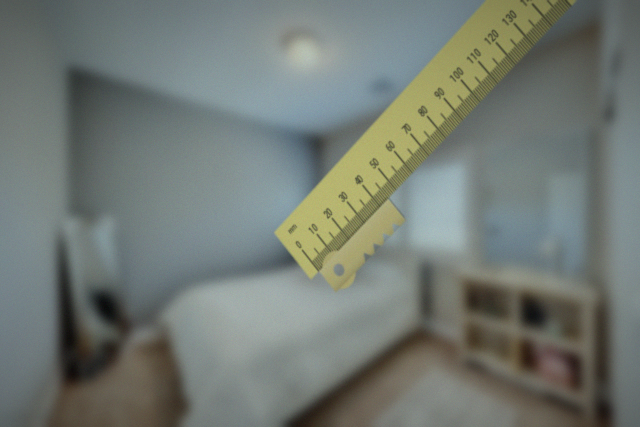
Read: 45 mm
